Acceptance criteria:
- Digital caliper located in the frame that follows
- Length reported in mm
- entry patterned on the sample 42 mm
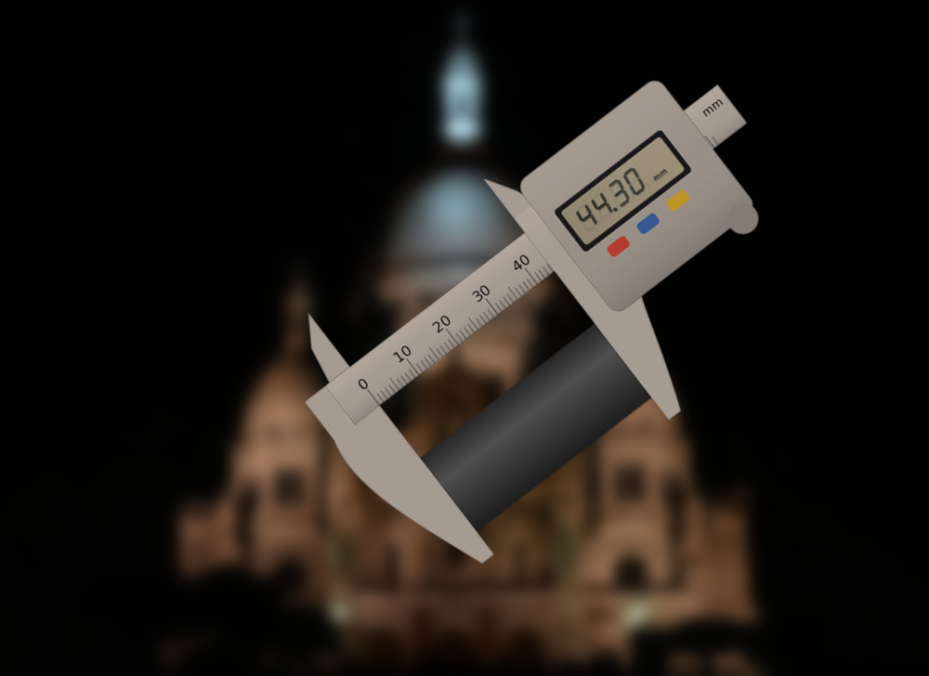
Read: 44.30 mm
